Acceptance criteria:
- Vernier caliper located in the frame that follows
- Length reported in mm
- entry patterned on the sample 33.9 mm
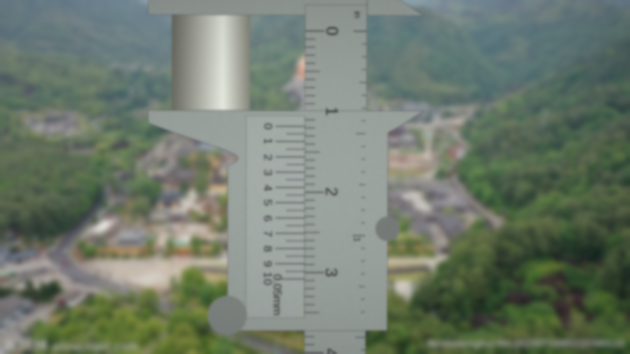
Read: 11.8 mm
